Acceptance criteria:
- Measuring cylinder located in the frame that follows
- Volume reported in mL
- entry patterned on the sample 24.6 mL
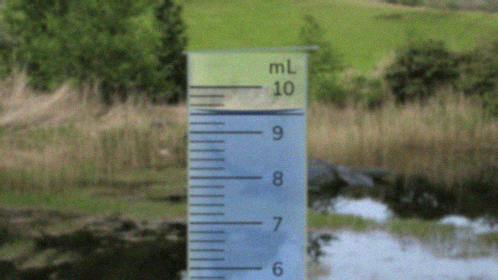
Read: 9.4 mL
